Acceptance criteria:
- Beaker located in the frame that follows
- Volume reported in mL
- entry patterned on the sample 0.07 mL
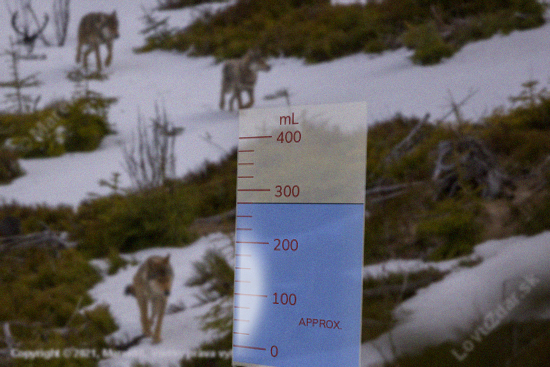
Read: 275 mL
